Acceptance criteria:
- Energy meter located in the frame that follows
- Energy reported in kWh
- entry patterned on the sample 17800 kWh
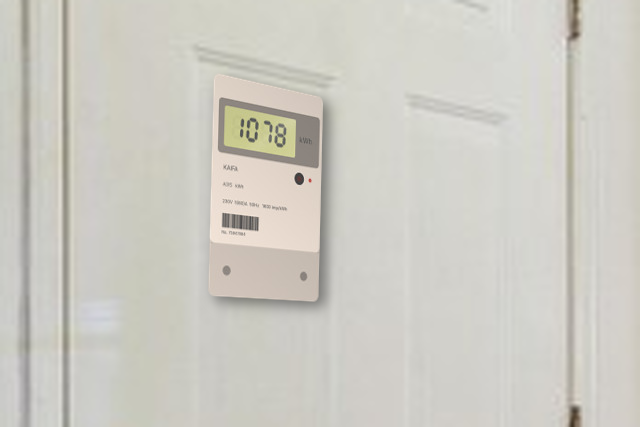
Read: 1078 kWh
